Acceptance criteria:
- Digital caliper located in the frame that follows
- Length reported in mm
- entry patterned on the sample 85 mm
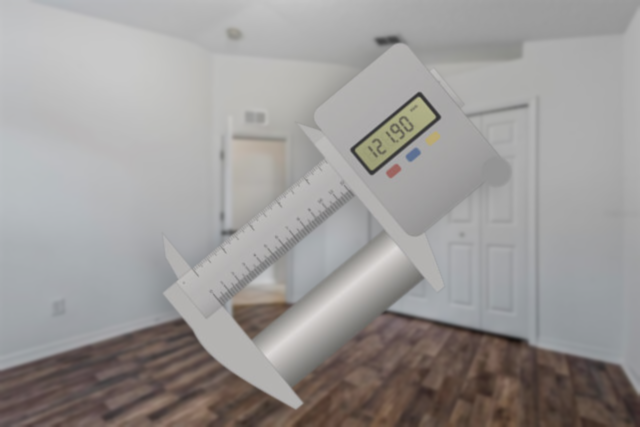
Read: 121.90 mm
